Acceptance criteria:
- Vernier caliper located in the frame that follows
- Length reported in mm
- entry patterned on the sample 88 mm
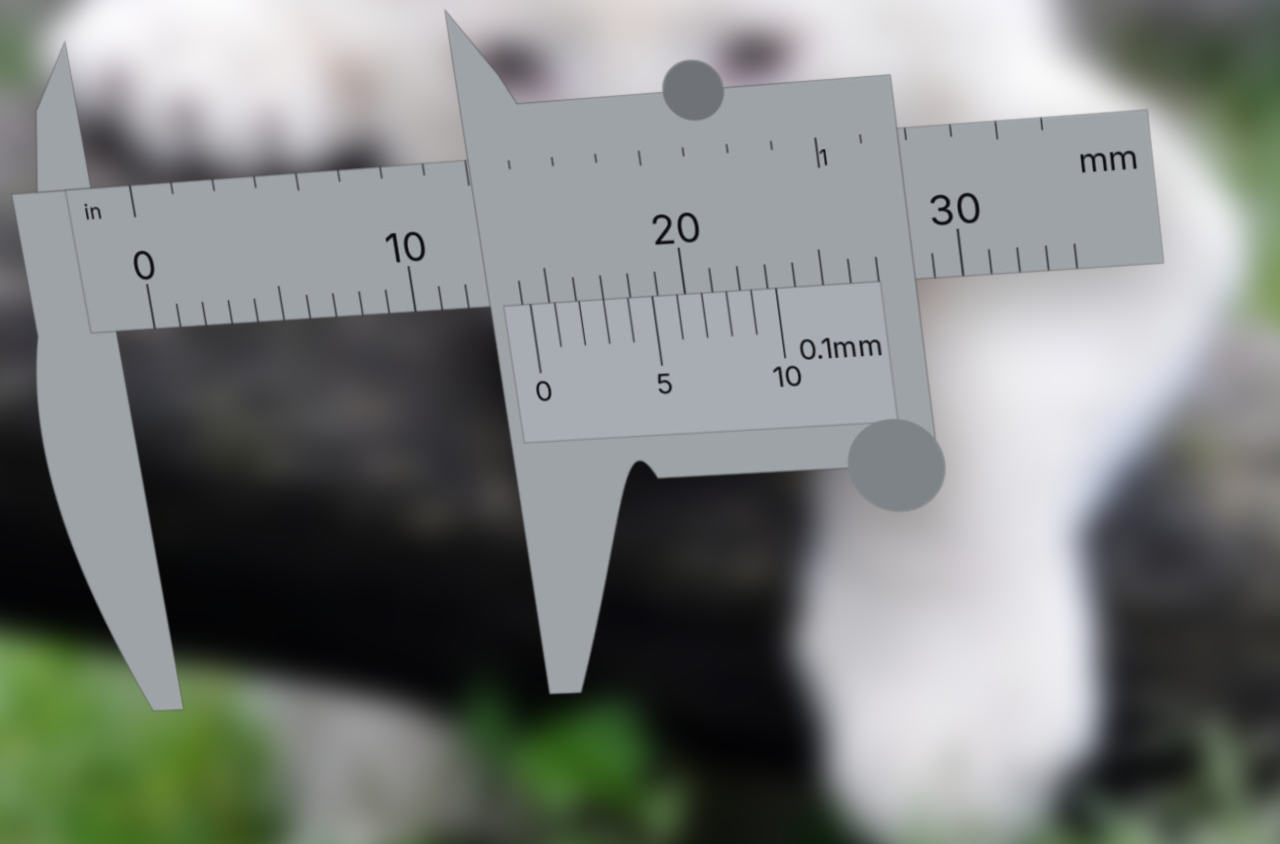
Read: 14.3 mm
